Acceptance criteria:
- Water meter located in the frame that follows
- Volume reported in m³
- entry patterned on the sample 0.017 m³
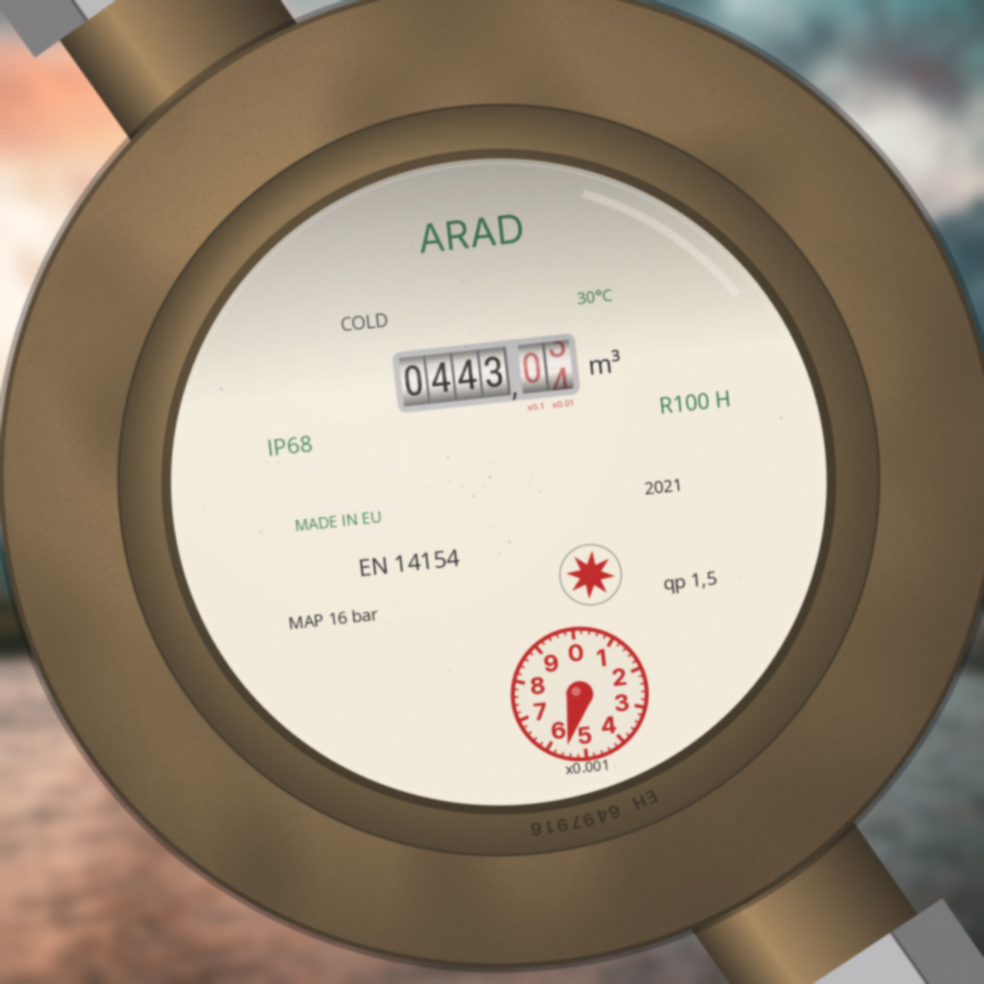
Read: 443.035 m³
